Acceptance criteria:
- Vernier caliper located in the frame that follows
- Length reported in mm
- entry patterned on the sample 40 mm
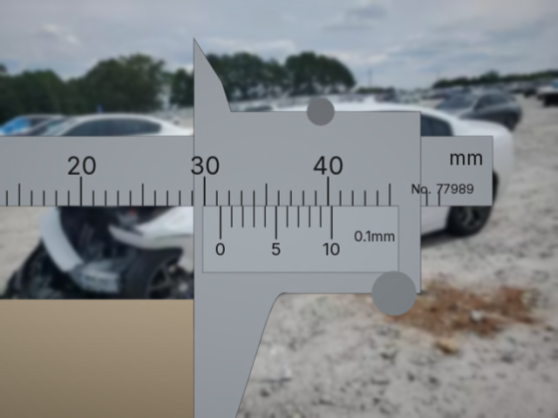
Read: 31.3 mm
